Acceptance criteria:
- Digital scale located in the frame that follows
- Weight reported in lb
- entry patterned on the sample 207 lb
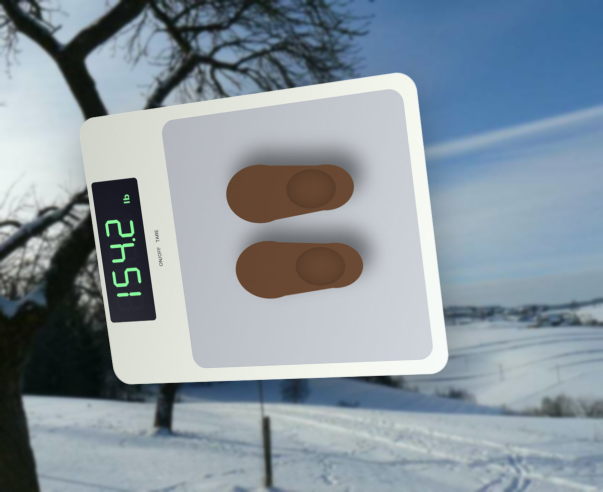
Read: 154.2 lb
